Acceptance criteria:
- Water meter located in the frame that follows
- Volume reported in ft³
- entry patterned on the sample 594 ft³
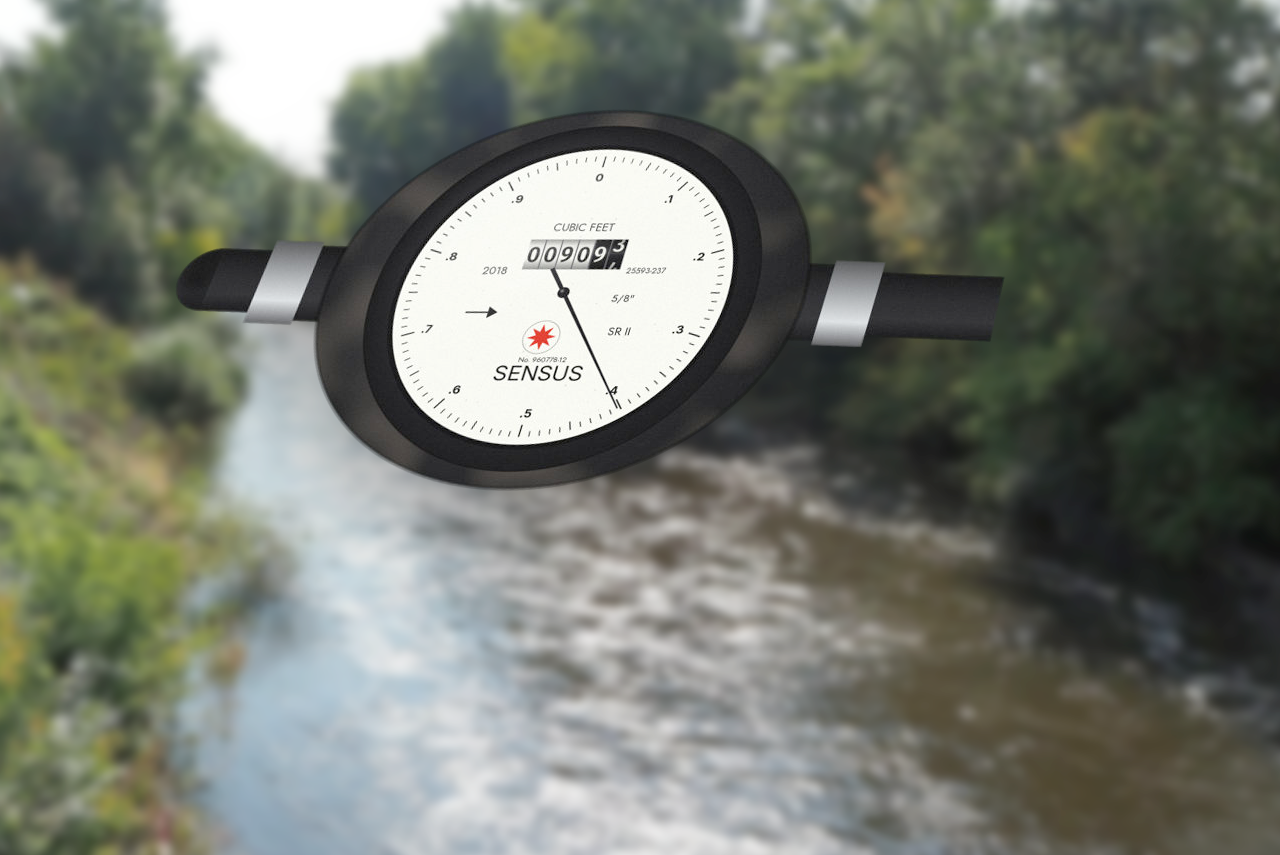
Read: 9093.40 ft³
